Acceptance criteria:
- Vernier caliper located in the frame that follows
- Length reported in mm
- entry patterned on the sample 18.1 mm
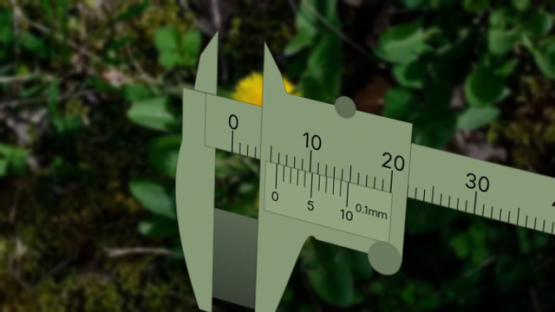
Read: 5.8 mm
